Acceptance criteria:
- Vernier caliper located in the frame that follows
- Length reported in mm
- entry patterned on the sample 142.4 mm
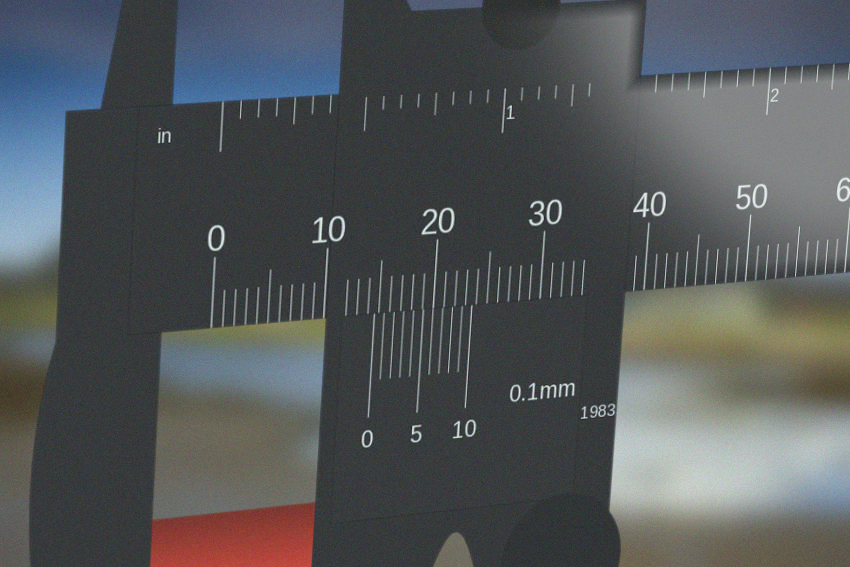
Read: 14.6 mm
